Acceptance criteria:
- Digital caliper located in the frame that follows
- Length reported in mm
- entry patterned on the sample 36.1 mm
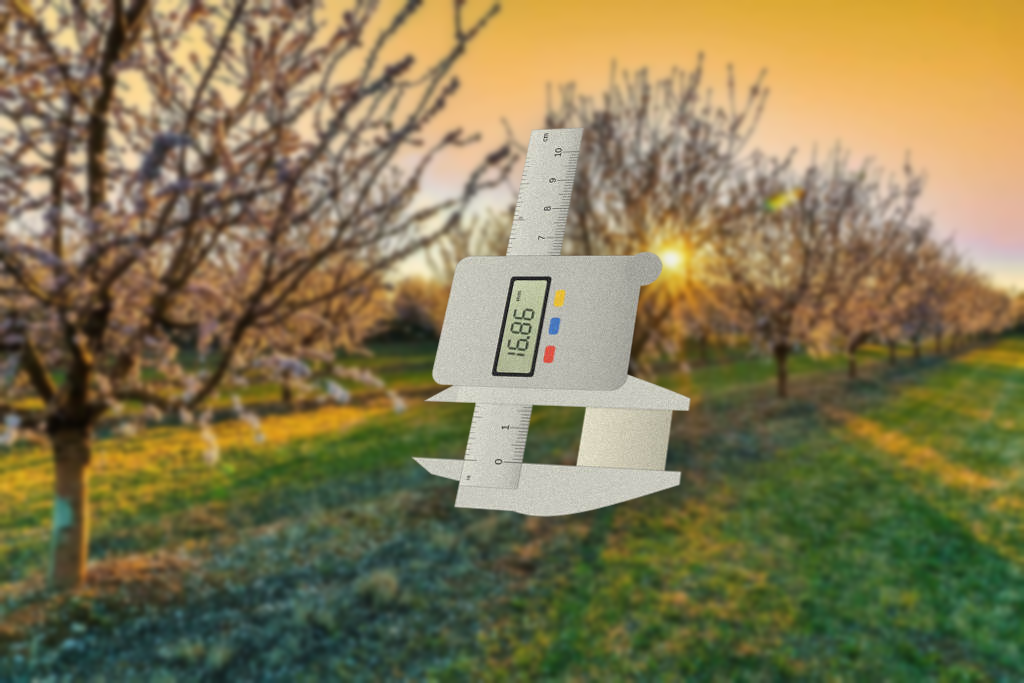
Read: 16.86 mm
